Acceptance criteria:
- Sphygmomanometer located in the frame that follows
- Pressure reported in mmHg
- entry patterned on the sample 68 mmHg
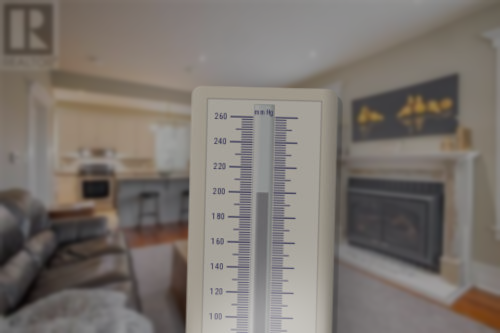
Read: 200 mmHg
